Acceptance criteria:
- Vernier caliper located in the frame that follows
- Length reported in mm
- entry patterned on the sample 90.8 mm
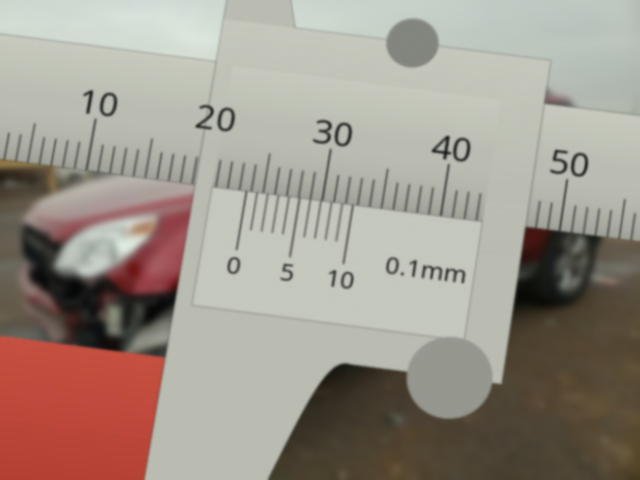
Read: 23.6 mm
